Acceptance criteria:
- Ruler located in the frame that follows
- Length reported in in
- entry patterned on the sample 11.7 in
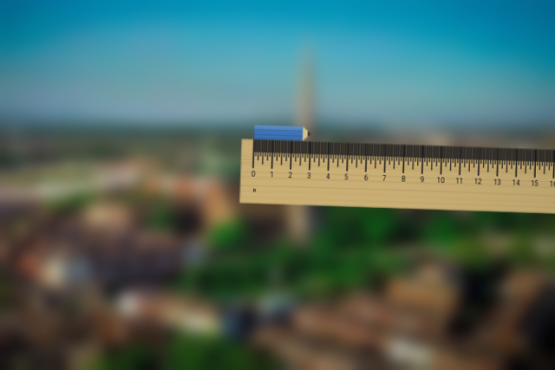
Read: 3 in
